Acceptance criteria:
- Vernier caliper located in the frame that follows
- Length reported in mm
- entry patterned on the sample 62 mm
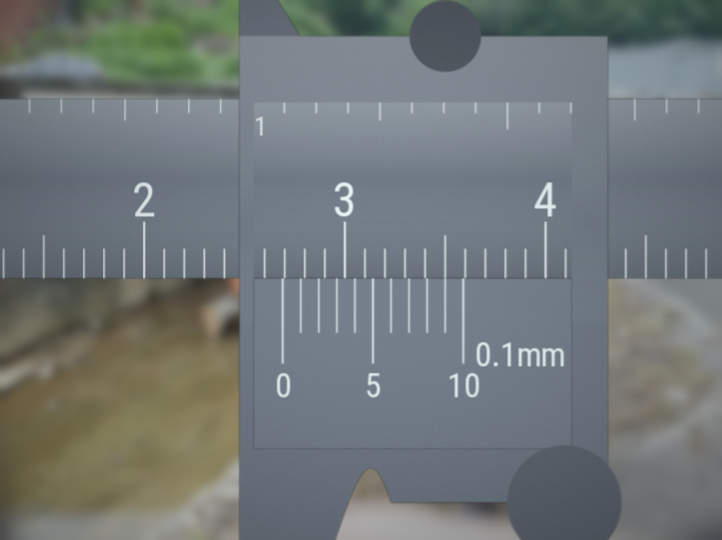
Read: 26.9 mm
